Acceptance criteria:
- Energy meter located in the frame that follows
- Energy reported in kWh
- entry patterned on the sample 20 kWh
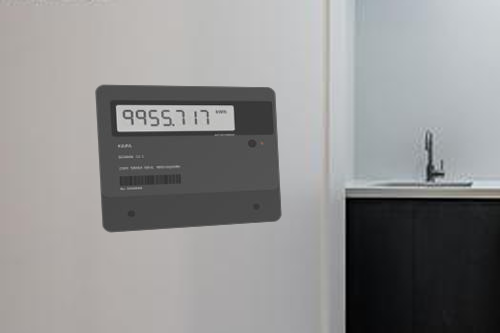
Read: 9955.717 kWh
